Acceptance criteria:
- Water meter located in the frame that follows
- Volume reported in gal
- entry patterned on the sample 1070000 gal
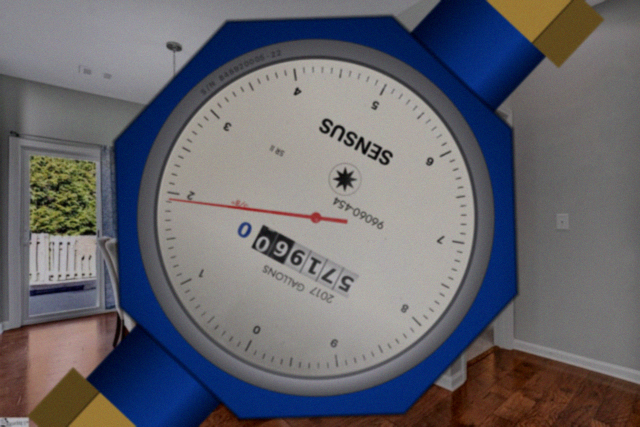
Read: 5719601.9 gal
